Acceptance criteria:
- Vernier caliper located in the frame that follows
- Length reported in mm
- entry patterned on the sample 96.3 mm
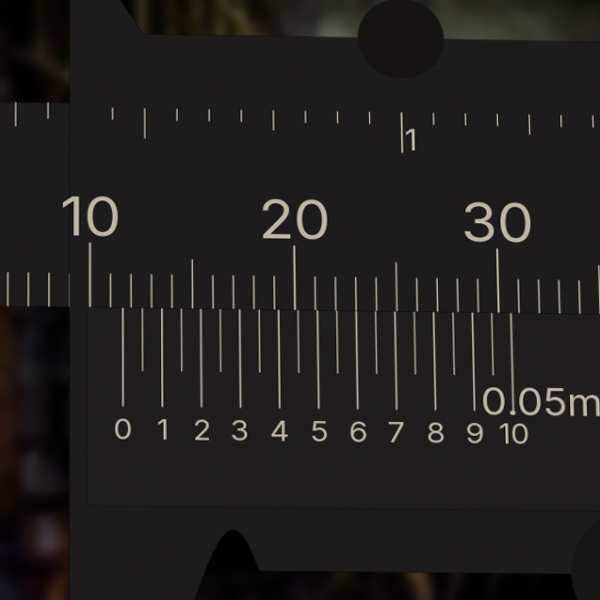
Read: 11.6 mm
